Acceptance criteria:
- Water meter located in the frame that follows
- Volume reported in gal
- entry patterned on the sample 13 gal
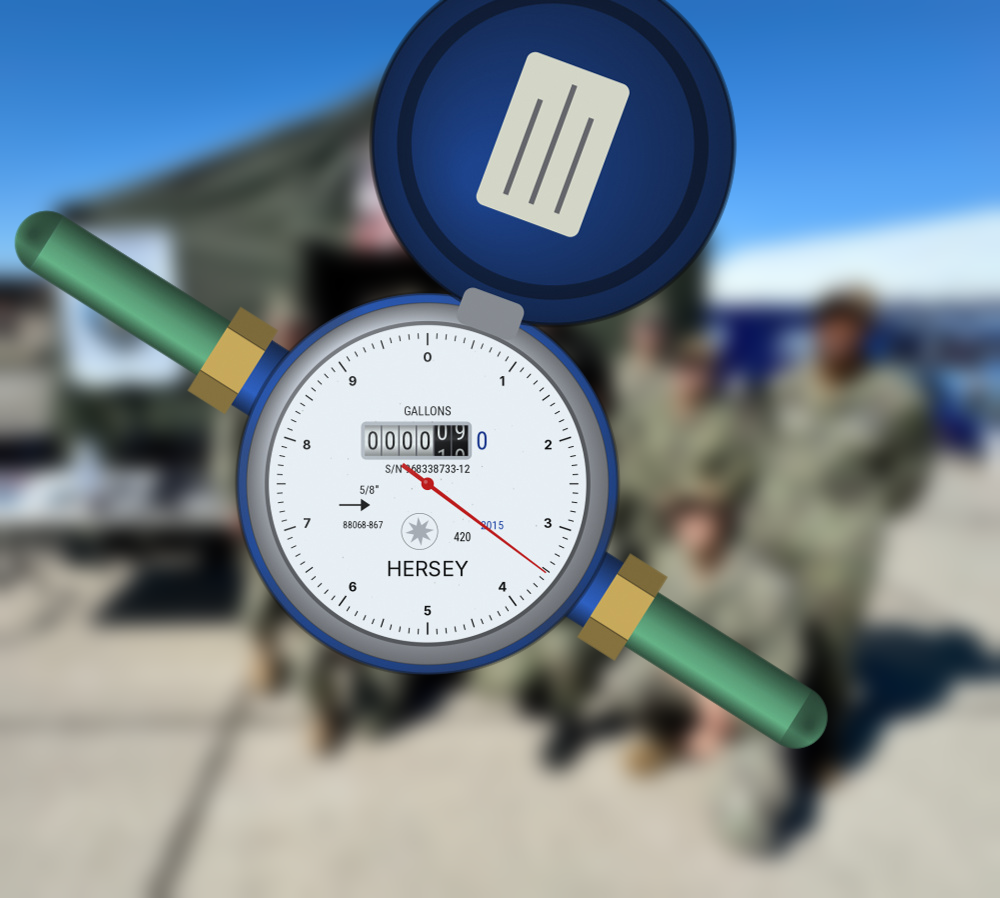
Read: 93.5 gal
